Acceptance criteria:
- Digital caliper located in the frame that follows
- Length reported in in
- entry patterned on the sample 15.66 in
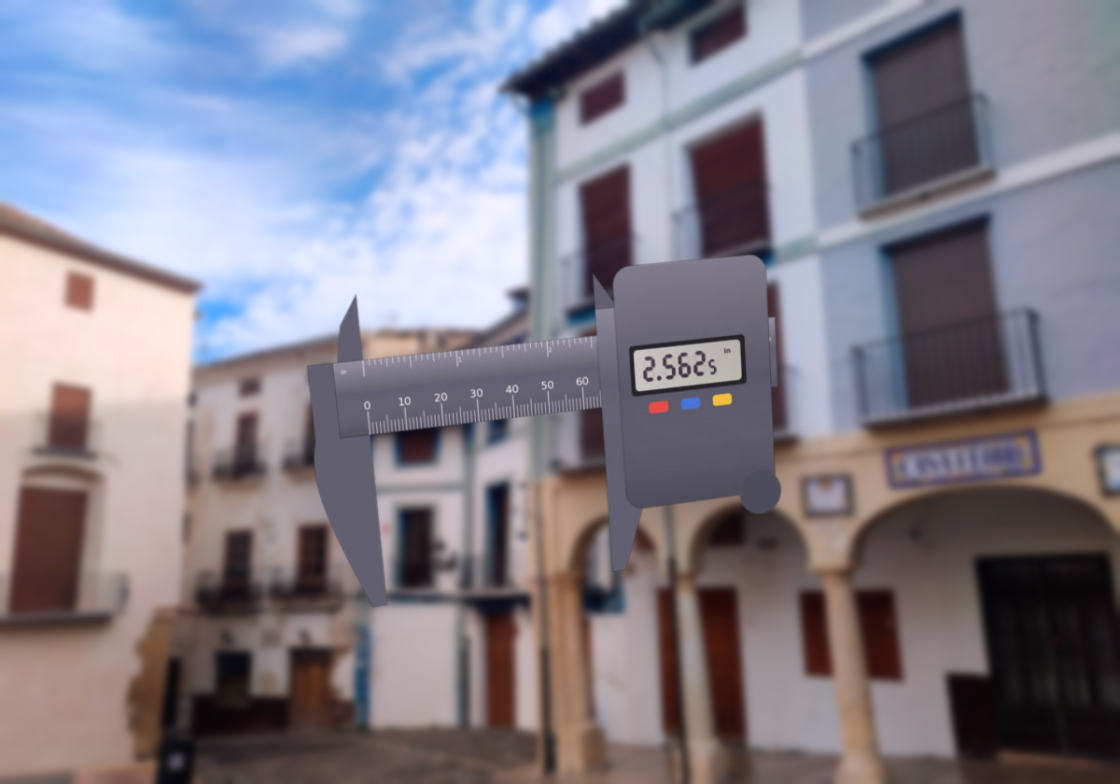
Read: 2.5625 in
